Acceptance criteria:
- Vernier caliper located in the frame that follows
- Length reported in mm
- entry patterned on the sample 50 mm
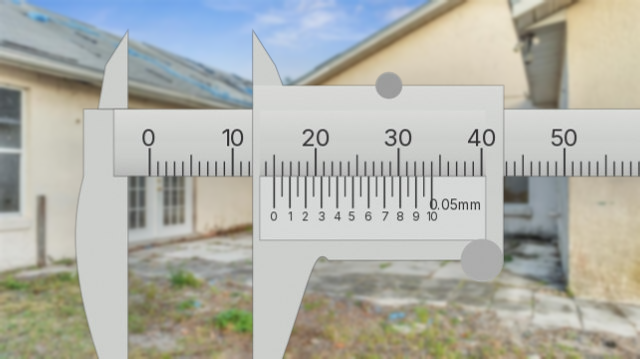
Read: 15.0 mm
